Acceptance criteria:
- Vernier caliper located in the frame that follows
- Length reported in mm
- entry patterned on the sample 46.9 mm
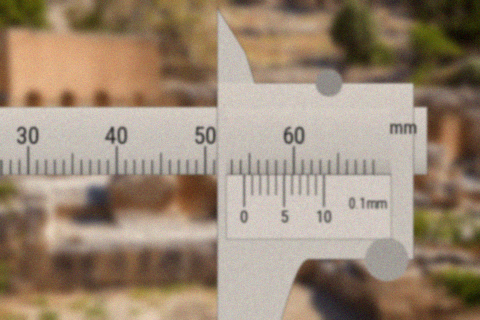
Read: 54.4 mm
